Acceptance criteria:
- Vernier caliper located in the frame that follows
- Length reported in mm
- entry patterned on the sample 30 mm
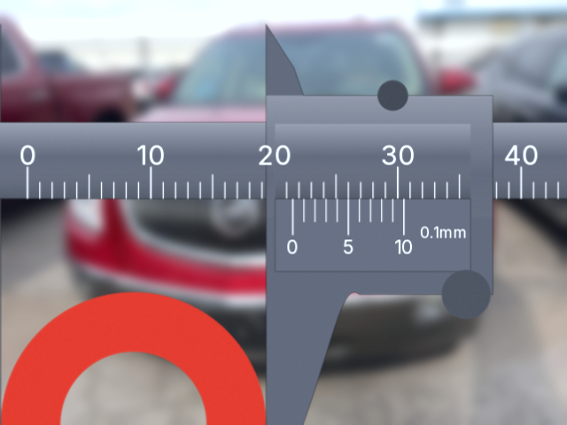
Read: 21.5 mm
